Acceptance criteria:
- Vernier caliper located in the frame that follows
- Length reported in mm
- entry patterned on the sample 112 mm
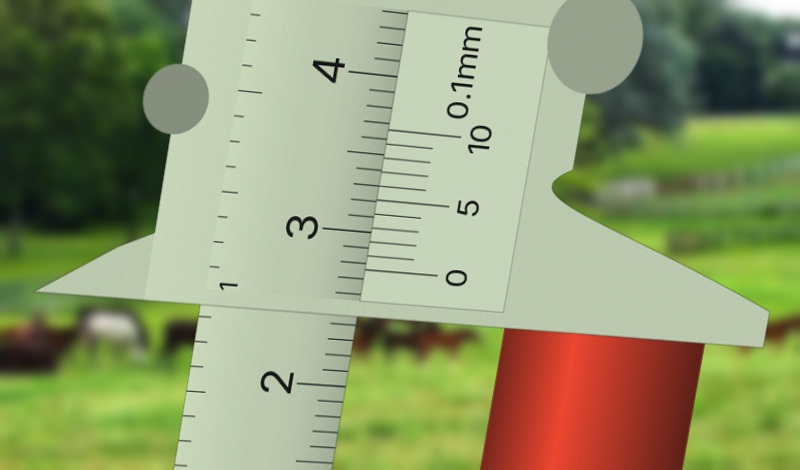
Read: 27.6 mm
